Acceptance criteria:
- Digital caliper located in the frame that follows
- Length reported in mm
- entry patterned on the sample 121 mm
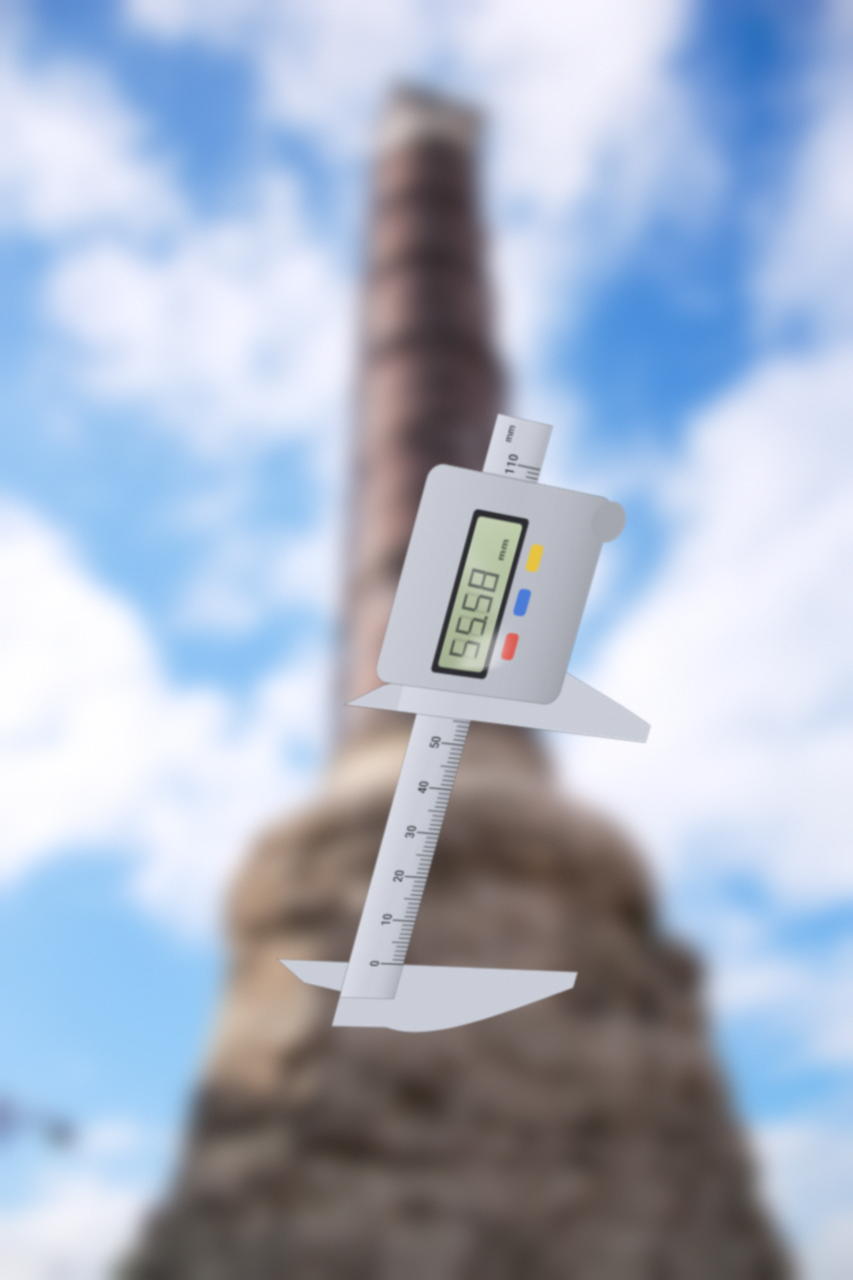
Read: 55.58 mm
